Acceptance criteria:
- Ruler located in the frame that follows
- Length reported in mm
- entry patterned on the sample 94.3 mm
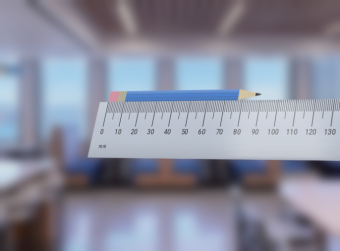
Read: 90 mm
